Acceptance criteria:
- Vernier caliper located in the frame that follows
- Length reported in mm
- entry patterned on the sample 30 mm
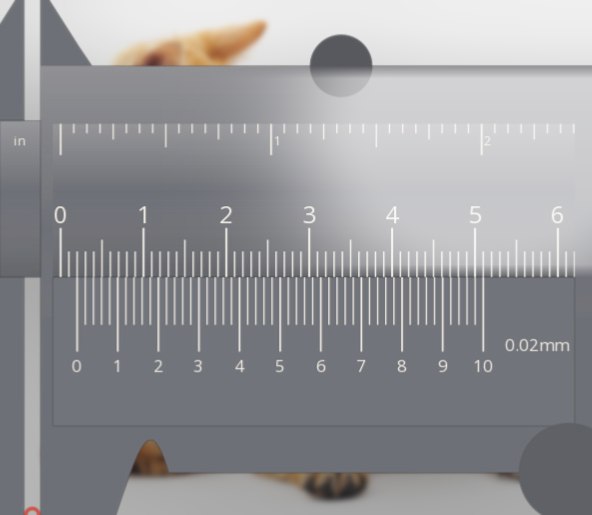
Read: 2.0 mm
